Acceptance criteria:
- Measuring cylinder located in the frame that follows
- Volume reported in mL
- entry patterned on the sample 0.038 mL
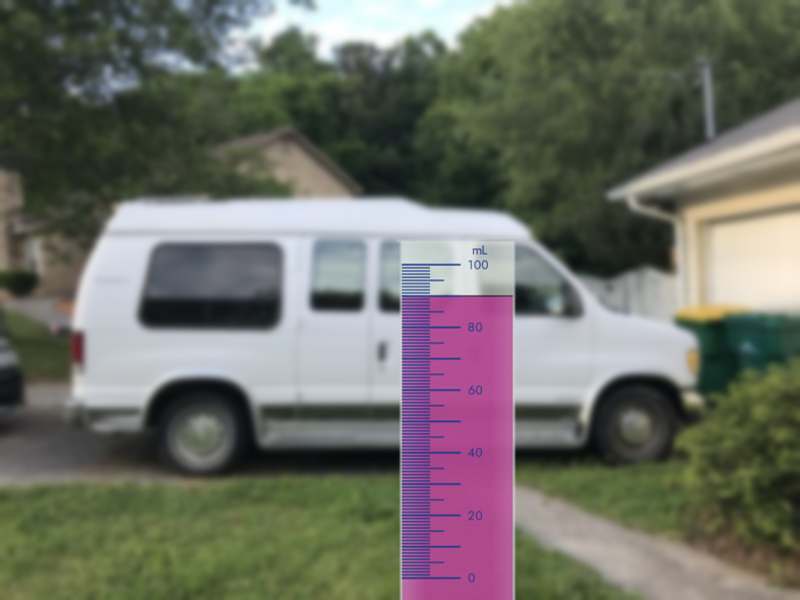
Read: 90 mL
